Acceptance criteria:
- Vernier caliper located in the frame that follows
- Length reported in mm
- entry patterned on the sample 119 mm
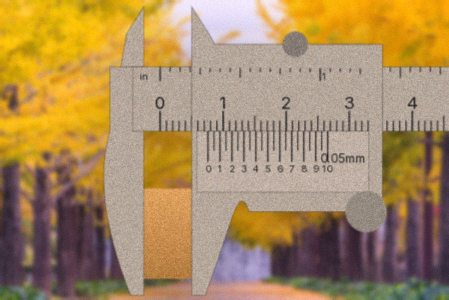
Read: 7.6 mm
